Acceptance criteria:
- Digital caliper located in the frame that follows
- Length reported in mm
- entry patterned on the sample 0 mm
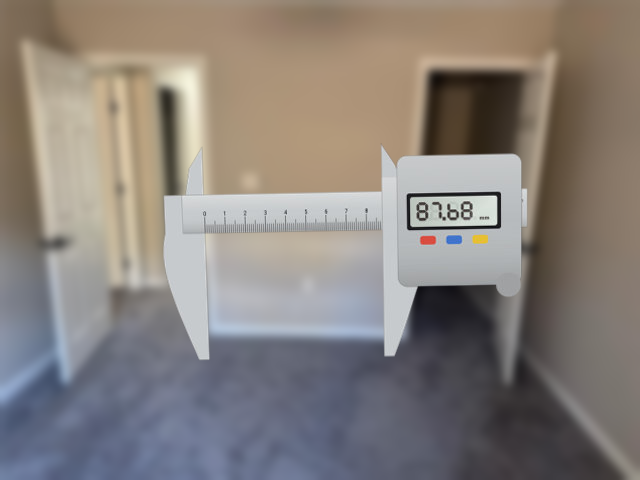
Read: 87.68 mm
